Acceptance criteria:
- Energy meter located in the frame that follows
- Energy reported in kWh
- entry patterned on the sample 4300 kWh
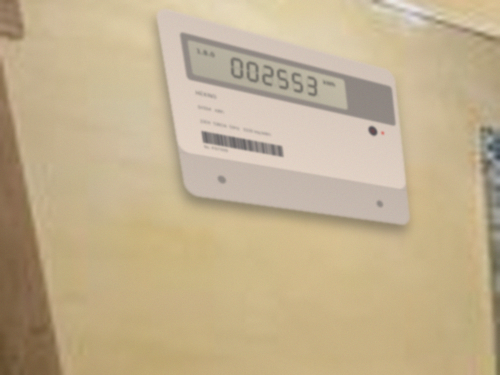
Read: 2553 kWh
